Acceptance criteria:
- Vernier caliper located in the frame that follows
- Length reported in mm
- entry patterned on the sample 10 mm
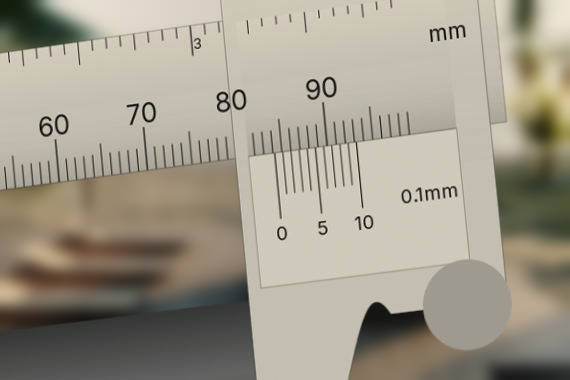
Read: 84.2 mm
